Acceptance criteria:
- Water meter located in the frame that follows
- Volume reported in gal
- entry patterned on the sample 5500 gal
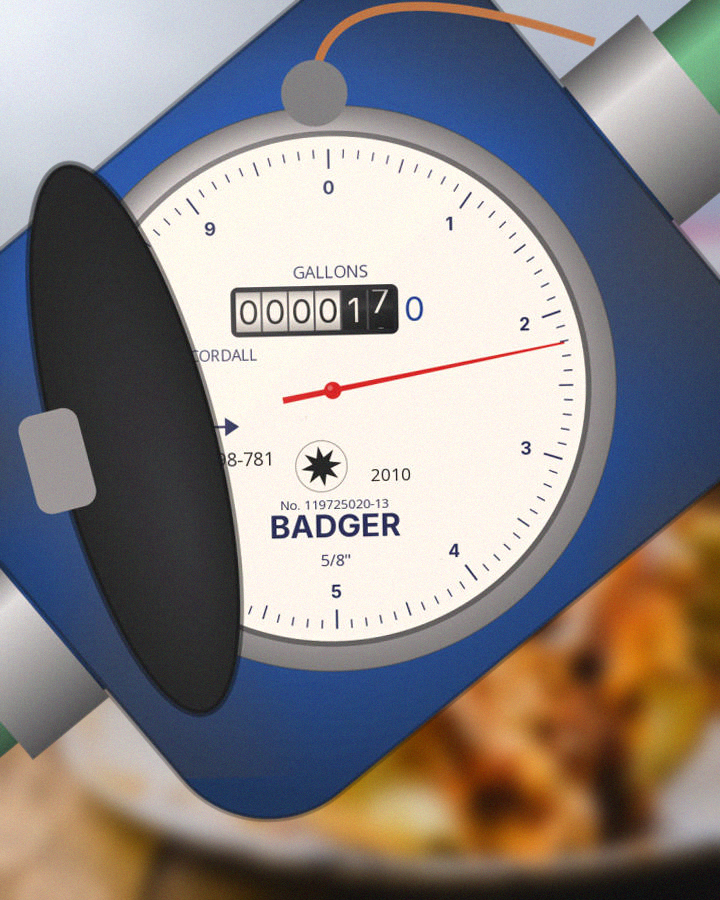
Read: 172.2 gal
